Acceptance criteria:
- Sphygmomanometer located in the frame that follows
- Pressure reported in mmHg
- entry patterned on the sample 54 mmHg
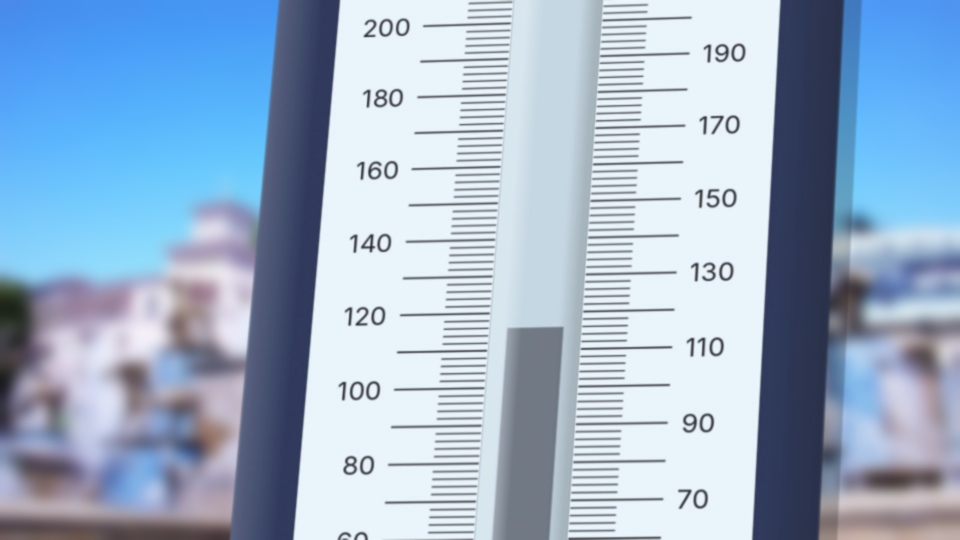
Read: 116 mmHg
